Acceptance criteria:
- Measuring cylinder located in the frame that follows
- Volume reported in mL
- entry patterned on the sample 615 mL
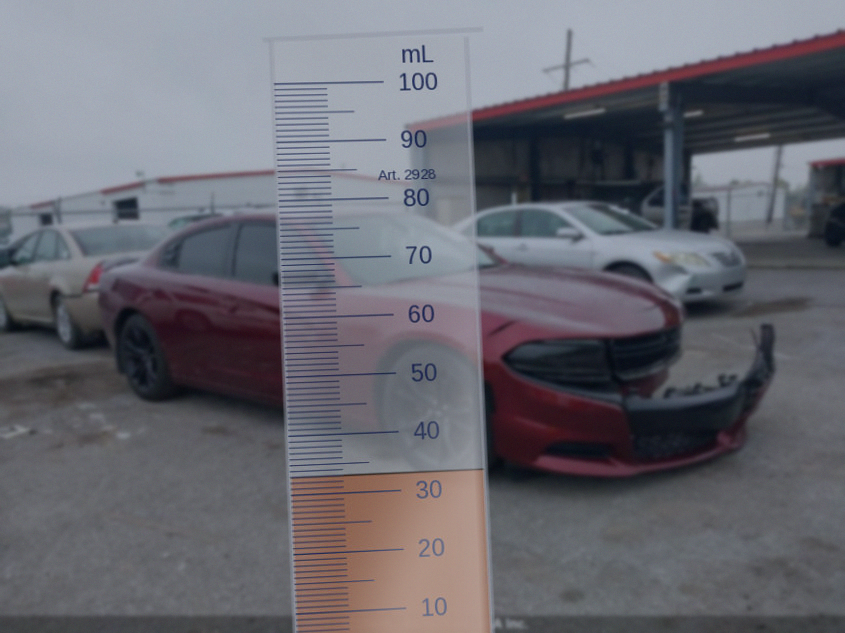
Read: 33 mL
